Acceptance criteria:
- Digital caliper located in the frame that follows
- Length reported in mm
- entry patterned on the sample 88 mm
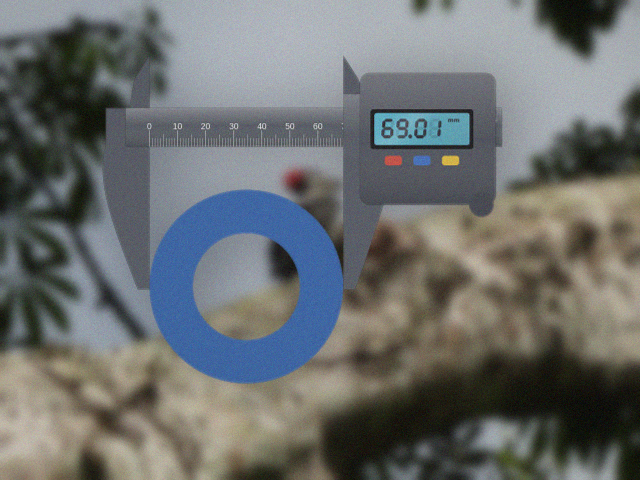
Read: 69.01 mm
